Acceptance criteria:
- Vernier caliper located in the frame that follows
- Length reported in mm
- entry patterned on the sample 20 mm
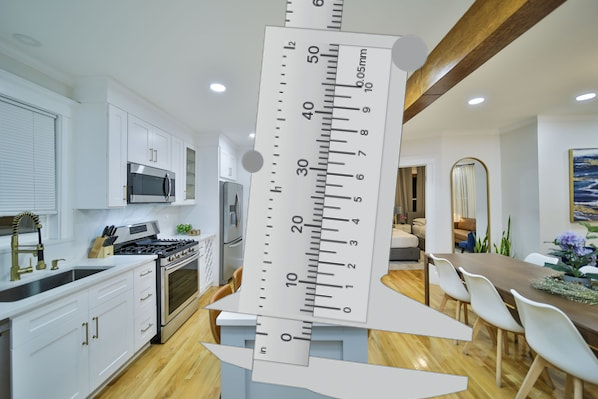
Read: 6.0 mm
